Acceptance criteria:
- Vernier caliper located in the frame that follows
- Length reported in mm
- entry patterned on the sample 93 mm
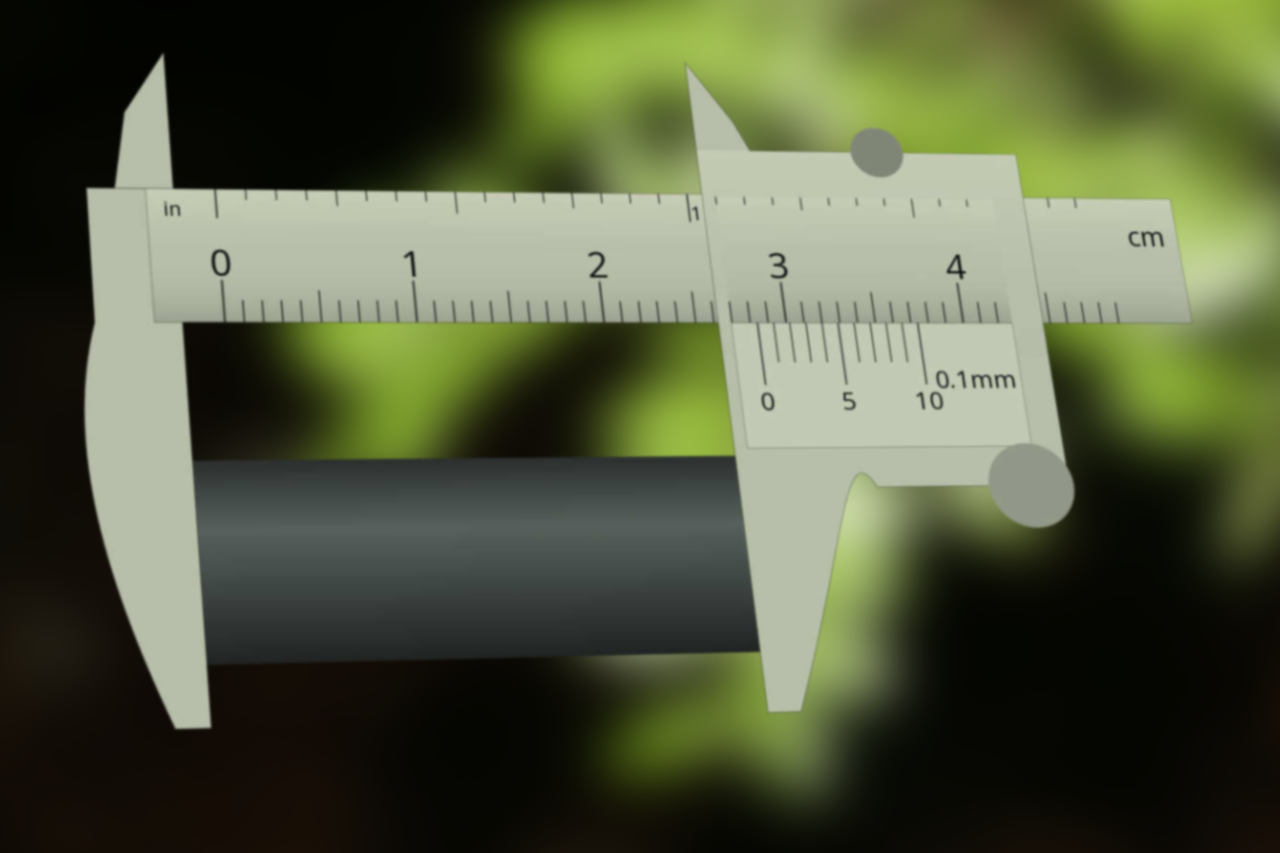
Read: 28.4 mm
